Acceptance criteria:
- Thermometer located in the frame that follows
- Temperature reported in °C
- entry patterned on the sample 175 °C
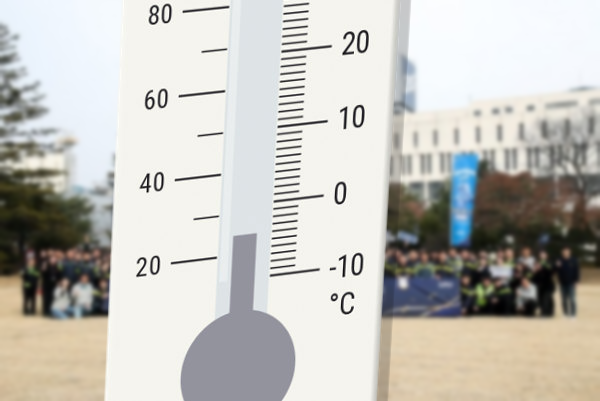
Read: -4 °C
